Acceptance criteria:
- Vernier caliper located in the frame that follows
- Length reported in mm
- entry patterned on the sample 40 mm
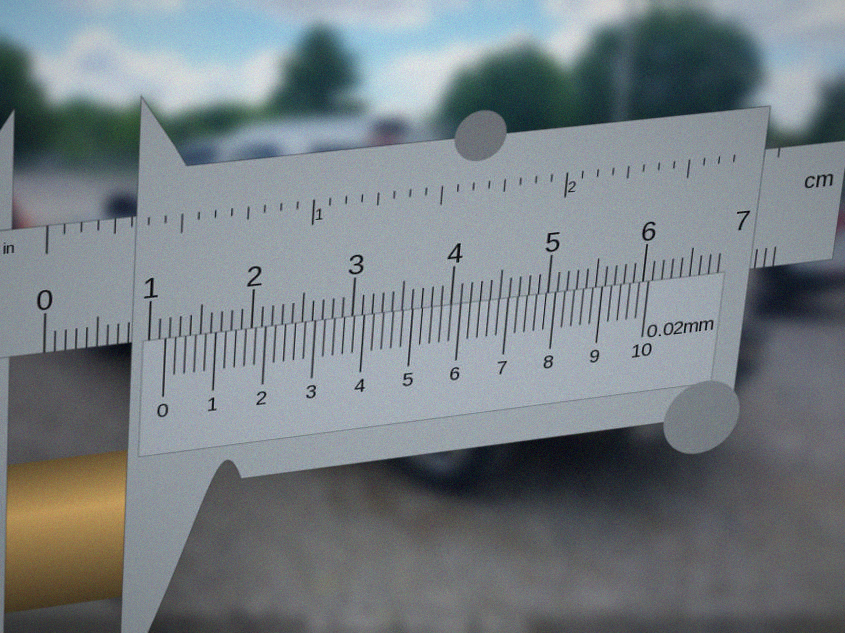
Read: 11.6 mm
